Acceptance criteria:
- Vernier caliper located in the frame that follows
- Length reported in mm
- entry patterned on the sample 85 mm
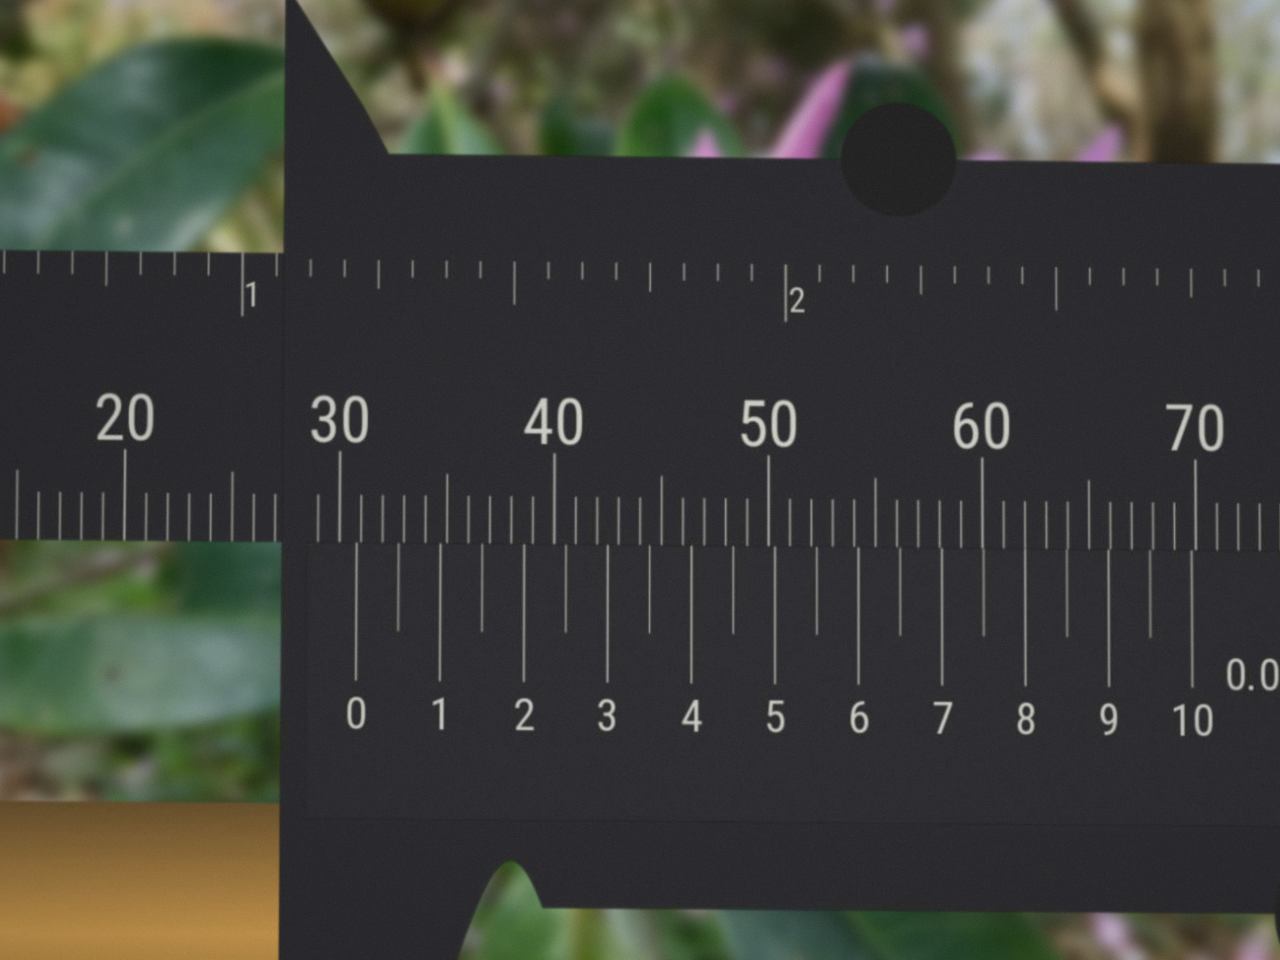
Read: 30.8 mm
